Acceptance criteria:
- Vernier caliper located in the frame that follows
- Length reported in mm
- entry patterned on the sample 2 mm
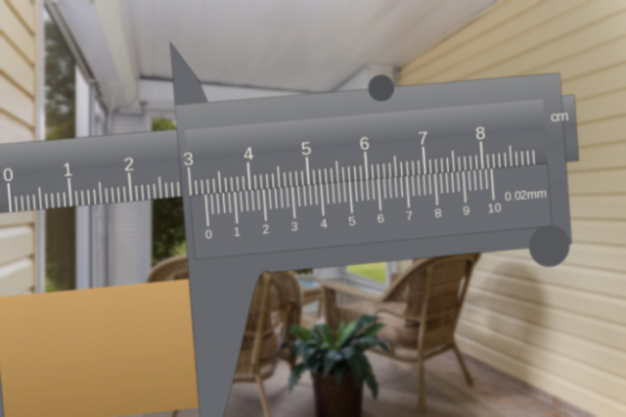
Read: 32.5 mm
